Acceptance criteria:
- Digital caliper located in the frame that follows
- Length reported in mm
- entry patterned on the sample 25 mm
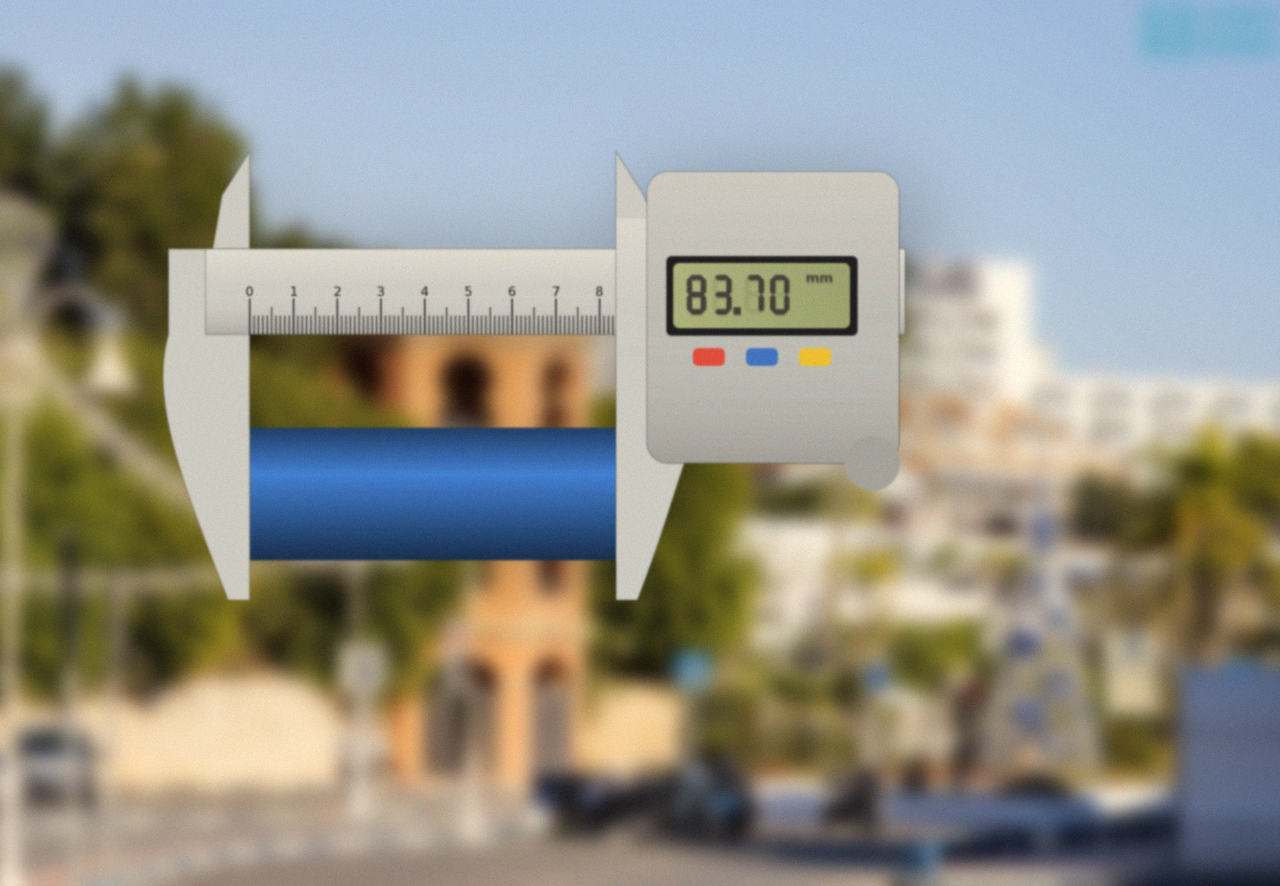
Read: 83.70 mm
